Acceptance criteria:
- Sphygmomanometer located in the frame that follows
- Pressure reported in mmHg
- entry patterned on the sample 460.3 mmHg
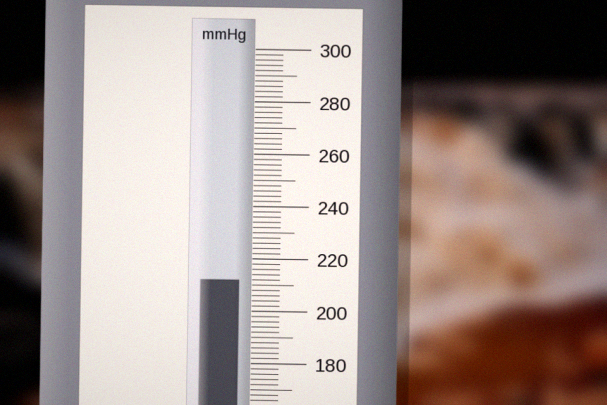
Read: 212 mmHg
